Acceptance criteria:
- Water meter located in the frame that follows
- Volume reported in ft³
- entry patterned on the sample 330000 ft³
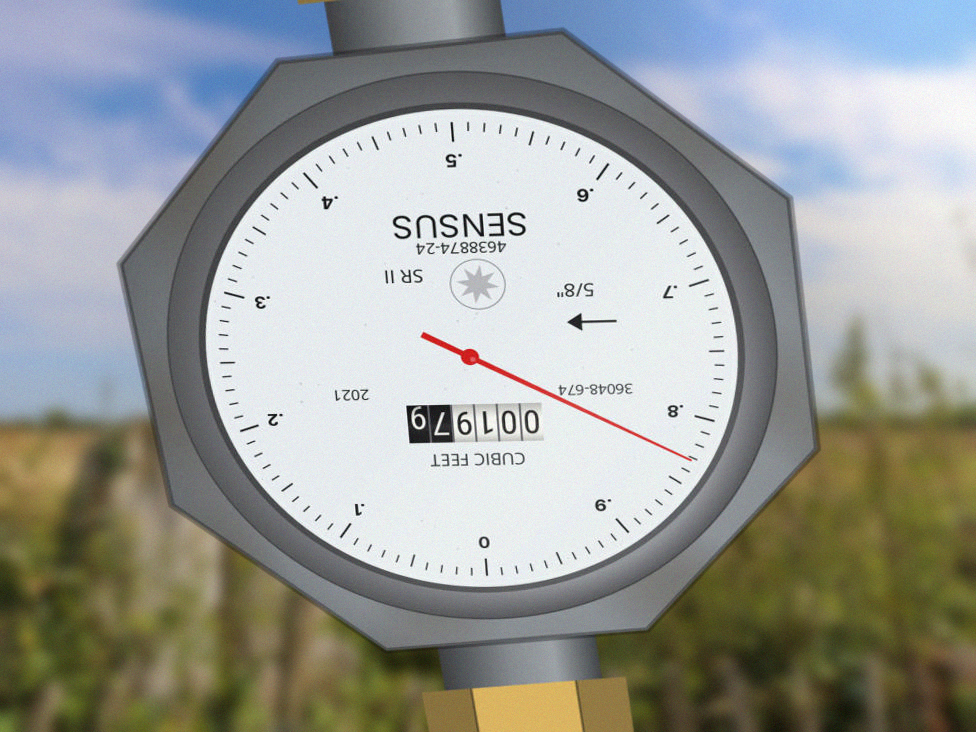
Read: 1978.83 ft³
